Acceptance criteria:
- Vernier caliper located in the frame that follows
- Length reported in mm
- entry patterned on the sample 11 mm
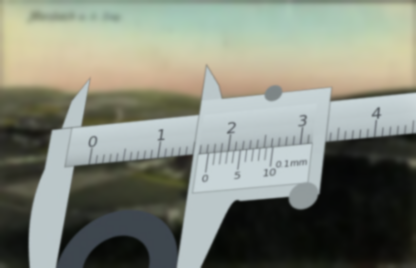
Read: 17.2 mm
